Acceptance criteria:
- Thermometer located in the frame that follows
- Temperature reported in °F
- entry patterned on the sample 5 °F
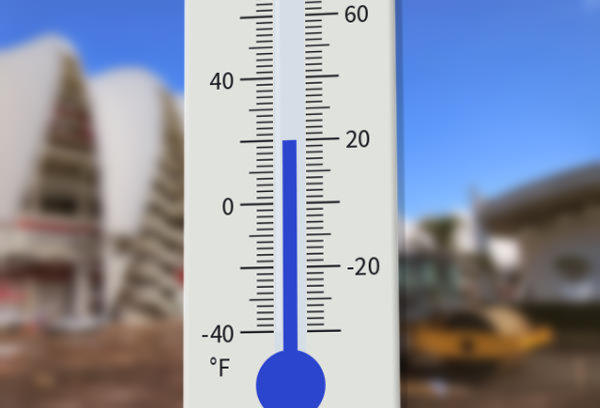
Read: 20 °F
